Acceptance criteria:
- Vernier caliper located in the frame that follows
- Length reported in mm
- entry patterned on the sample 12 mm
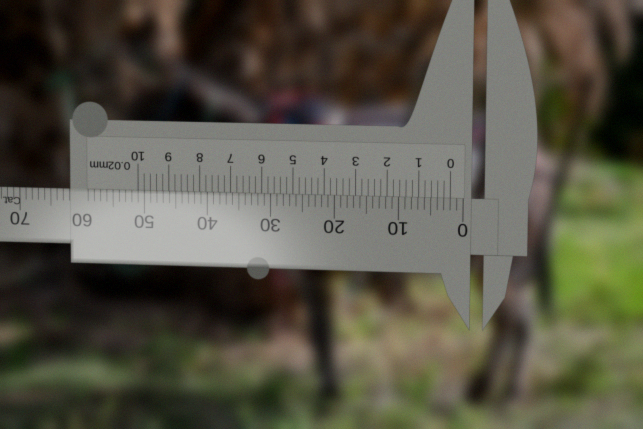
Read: 2.0 mm
